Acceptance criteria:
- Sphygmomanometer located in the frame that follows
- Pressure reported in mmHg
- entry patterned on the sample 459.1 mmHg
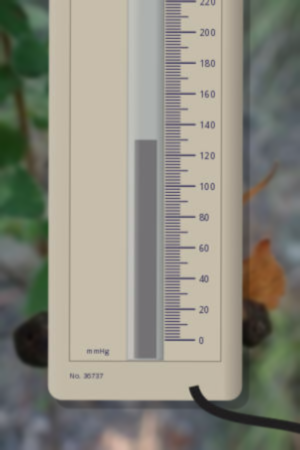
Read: 130 mmHg
